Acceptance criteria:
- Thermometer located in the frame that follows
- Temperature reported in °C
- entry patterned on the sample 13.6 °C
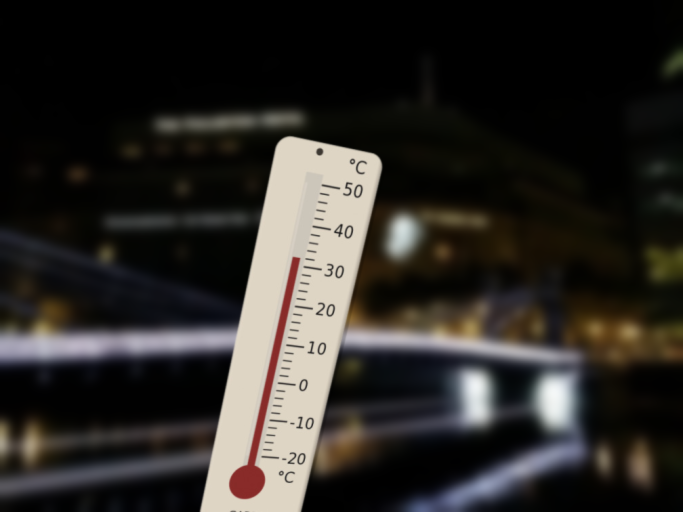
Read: 32 °C
